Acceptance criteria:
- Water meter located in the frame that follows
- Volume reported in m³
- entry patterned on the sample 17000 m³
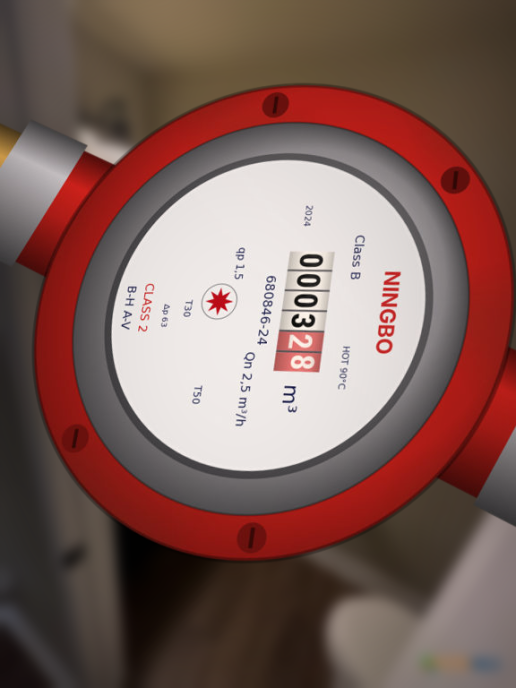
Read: 3.28 m³
